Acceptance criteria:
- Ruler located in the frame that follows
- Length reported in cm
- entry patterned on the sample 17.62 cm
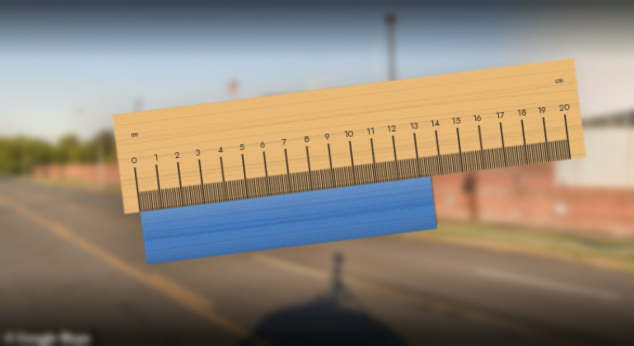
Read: 13.5 cm
